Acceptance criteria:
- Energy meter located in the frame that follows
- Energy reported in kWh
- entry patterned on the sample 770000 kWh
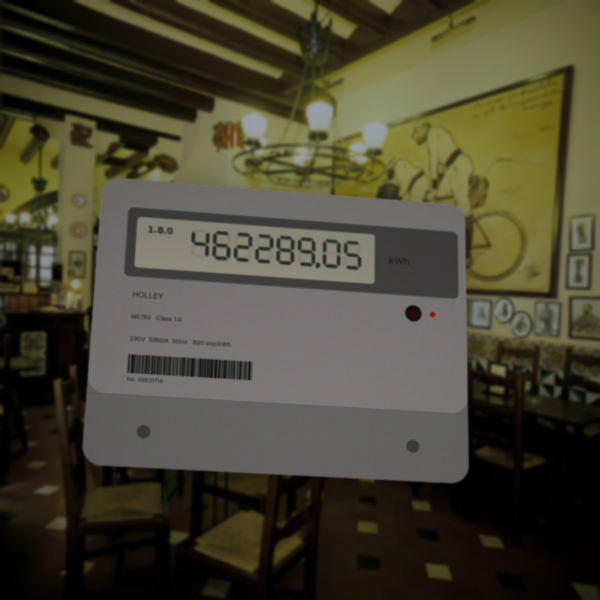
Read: 462289.05 kWh
